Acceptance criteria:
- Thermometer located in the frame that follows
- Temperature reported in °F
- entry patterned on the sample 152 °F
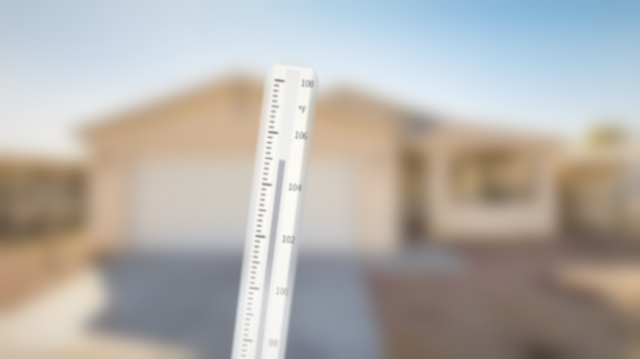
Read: 105 °F
